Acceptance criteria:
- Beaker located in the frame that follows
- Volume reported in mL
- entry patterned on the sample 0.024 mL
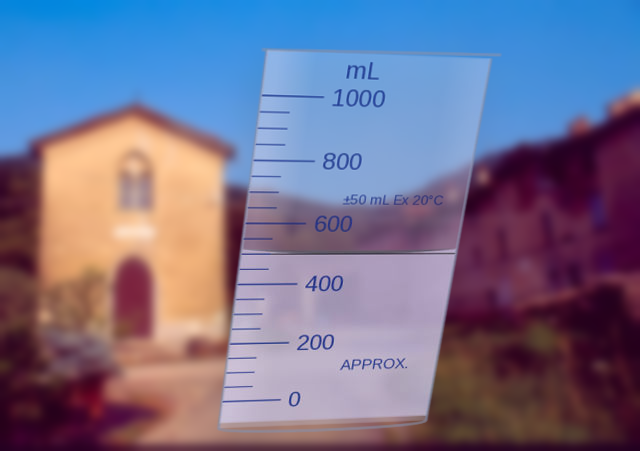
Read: 500 mL
